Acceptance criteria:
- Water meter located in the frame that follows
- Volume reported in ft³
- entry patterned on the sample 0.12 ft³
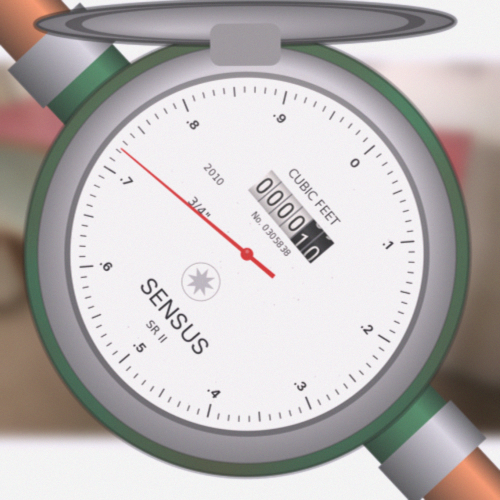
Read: 9.72 ft³
